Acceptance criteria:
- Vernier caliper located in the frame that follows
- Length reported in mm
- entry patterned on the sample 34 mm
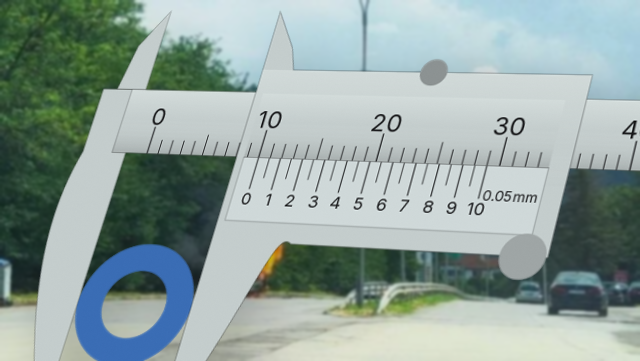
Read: 10.0 mm
